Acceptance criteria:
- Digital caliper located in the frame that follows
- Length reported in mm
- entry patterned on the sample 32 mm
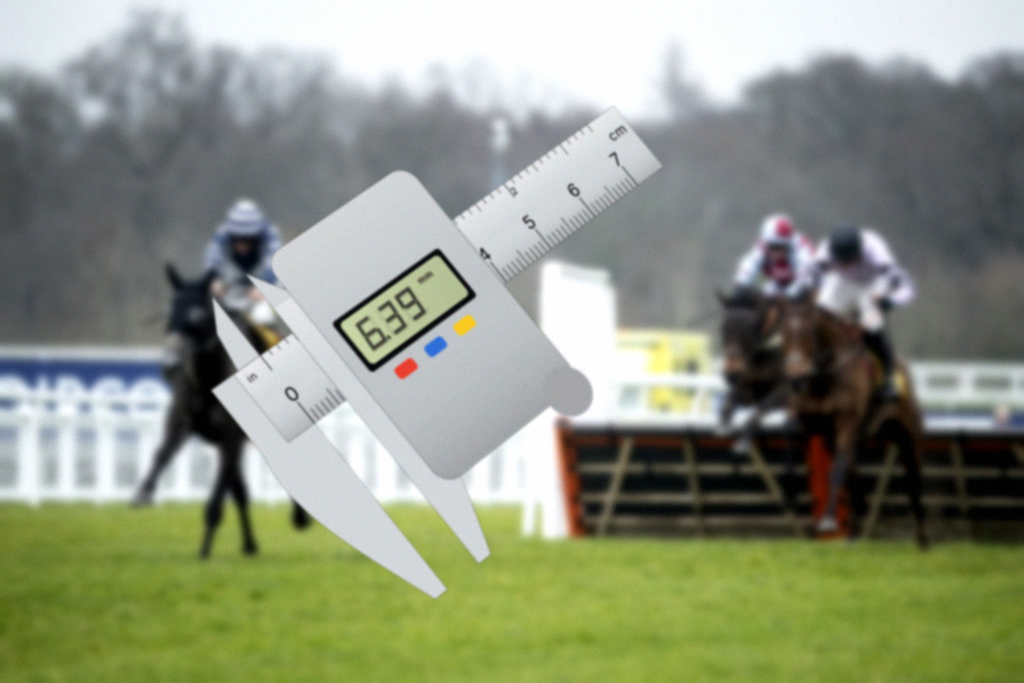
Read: 6.39 mm
